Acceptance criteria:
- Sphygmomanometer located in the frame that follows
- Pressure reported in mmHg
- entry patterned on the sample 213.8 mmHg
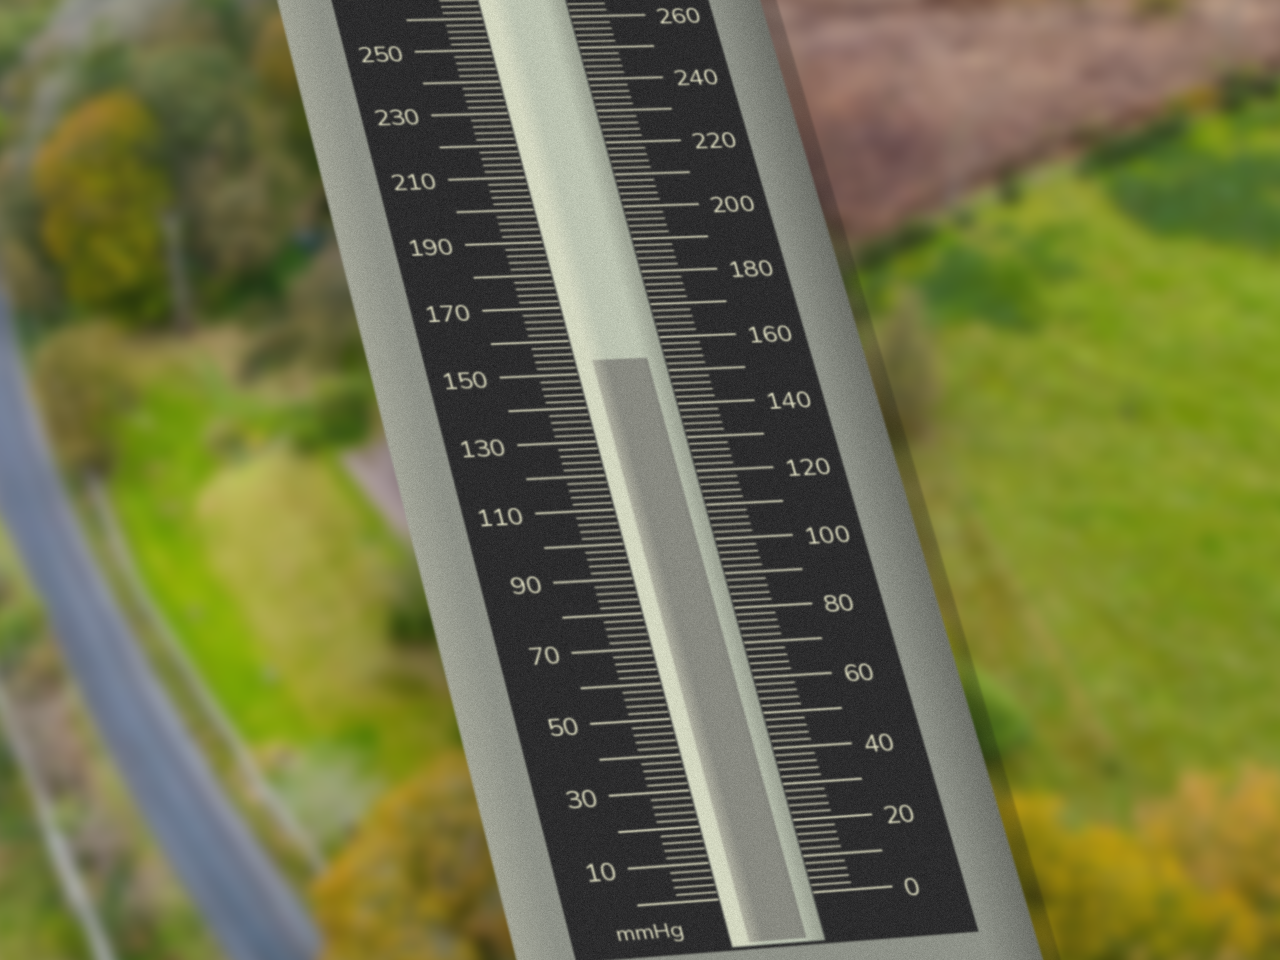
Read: 154 mmHg
